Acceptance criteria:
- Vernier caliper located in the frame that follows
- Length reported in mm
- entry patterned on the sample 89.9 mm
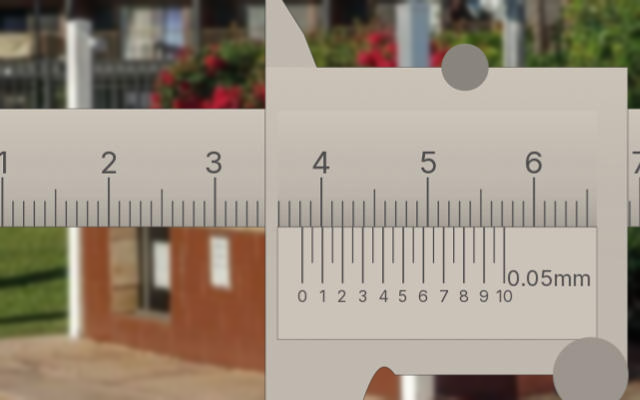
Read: 38.2 mm
